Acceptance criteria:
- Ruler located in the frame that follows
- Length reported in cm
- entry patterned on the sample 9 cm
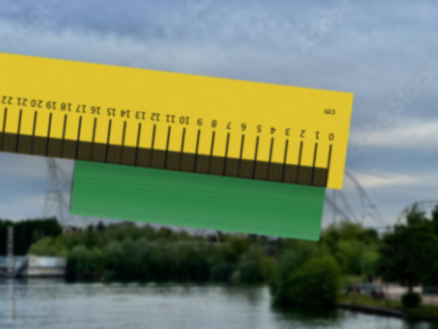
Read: 17 cm
